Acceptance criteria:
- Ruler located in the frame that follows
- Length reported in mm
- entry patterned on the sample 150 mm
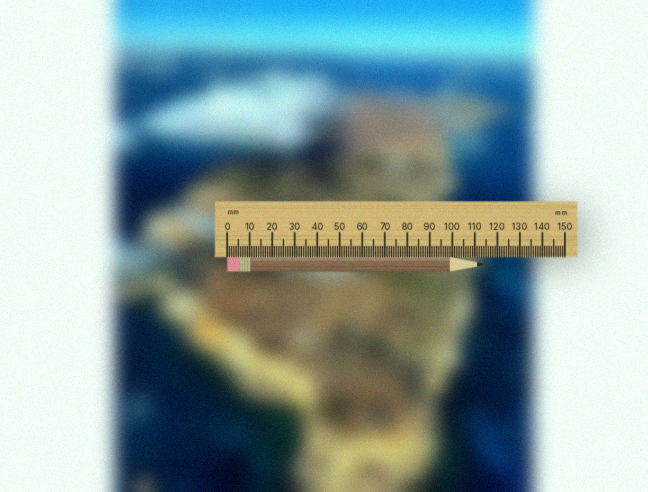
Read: 115 mm
